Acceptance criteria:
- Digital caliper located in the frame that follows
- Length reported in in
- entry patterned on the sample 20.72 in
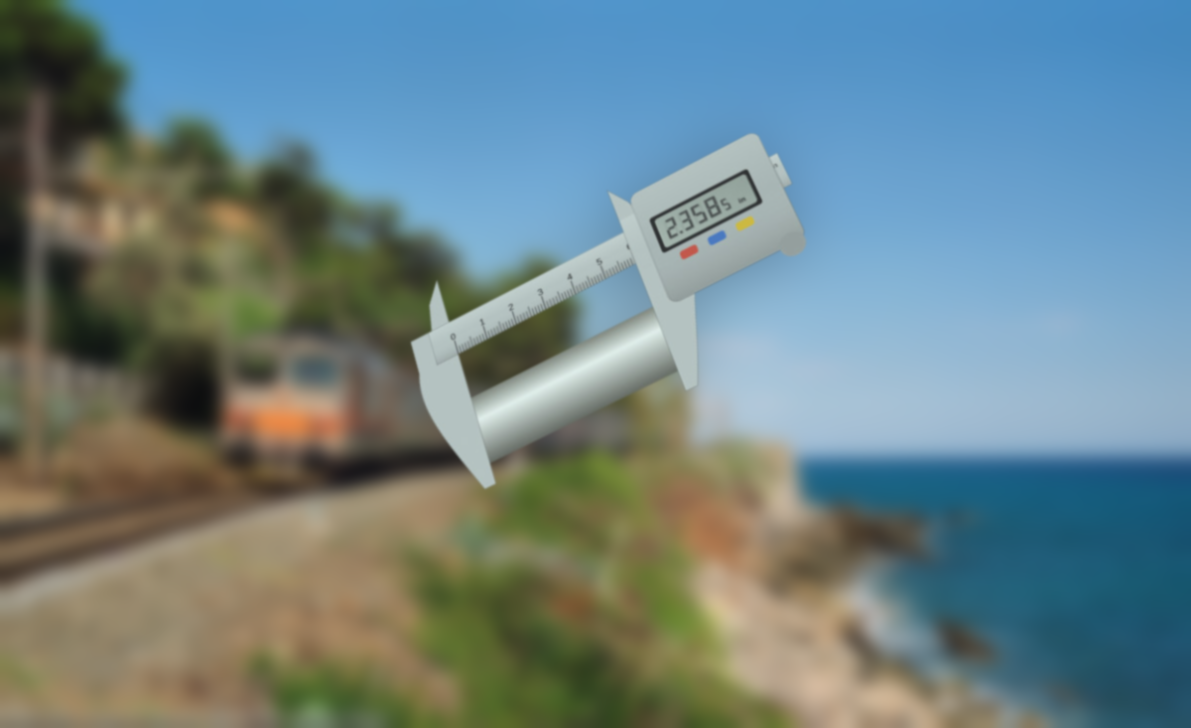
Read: 2.3585 in
